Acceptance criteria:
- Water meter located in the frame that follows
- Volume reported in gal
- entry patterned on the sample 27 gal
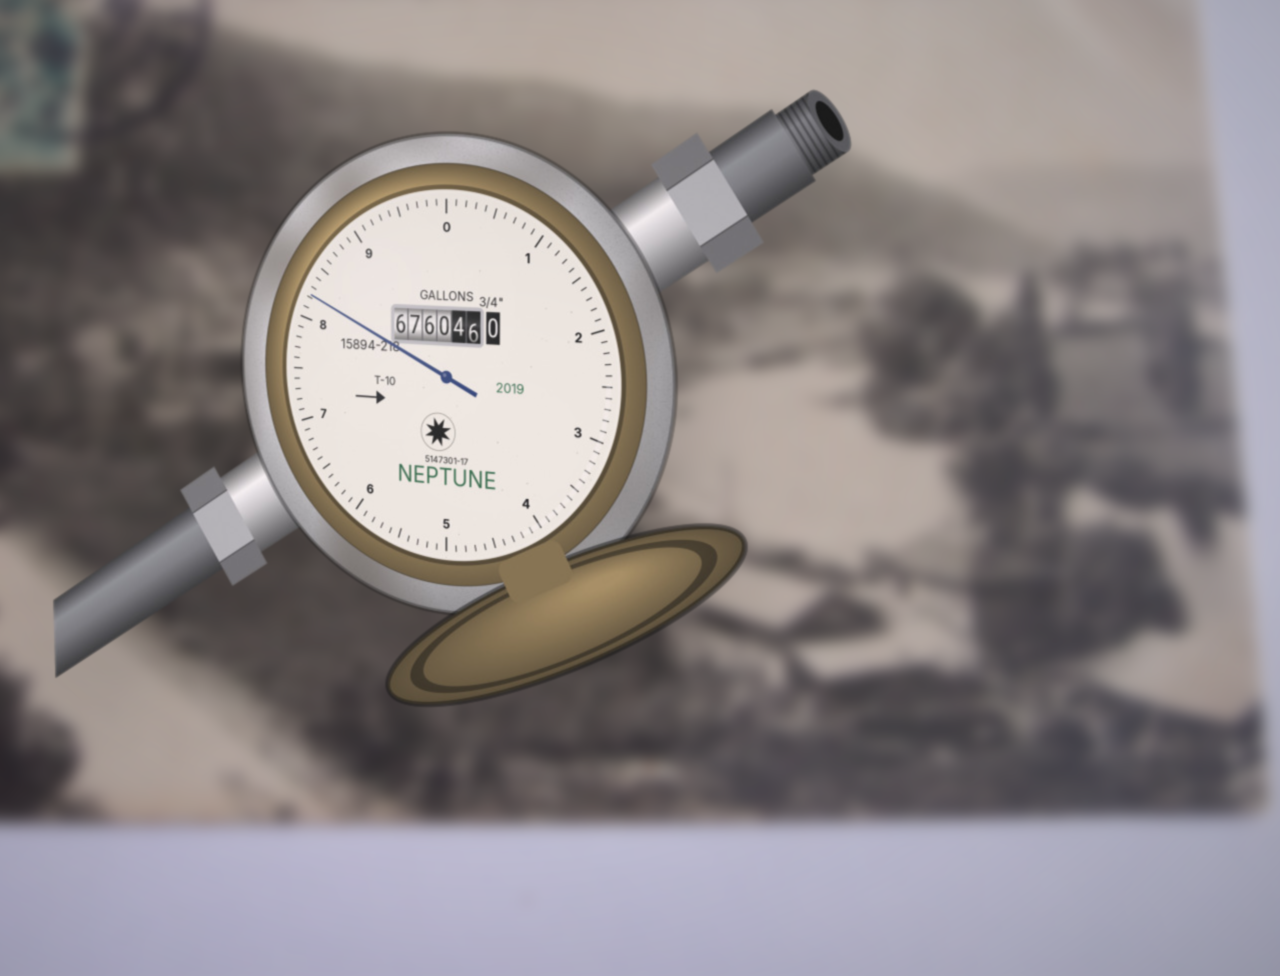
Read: 6760458.2 gal
